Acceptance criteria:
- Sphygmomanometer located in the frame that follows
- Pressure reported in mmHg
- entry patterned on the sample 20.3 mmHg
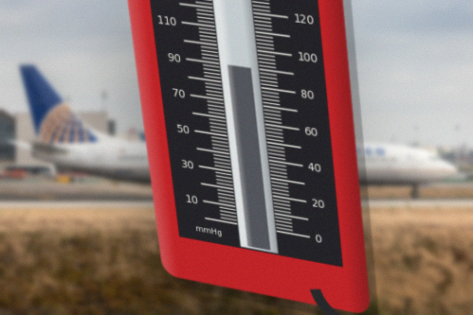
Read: 90 mmHg
